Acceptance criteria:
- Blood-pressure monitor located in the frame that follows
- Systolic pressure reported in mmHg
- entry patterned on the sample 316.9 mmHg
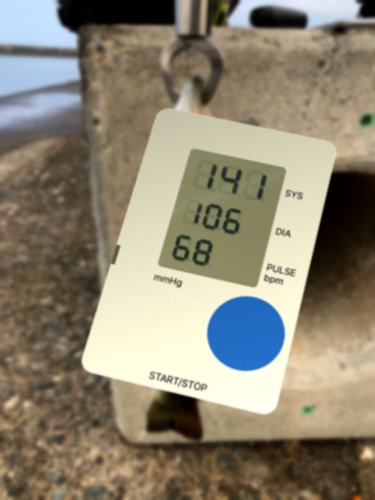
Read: 141 mmHg
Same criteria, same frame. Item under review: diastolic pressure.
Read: 106 mmHg
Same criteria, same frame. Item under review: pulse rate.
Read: 68 bpm
